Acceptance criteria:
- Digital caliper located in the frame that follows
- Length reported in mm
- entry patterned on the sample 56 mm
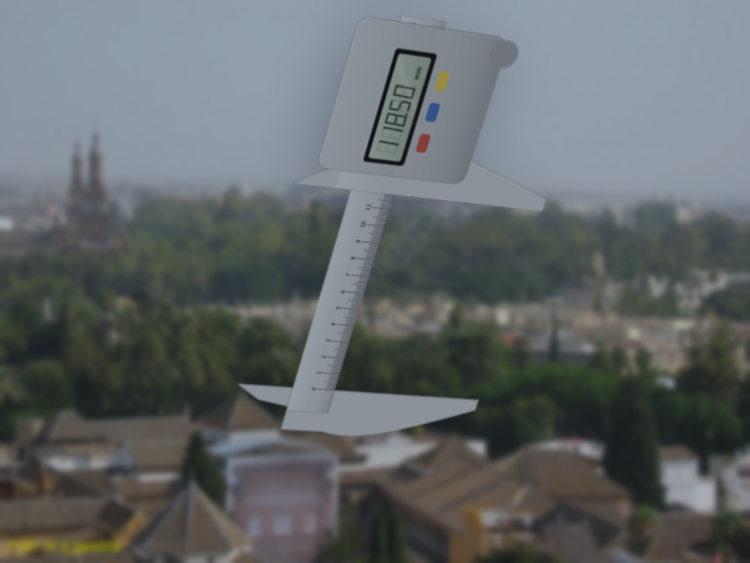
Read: 118.50 mm
